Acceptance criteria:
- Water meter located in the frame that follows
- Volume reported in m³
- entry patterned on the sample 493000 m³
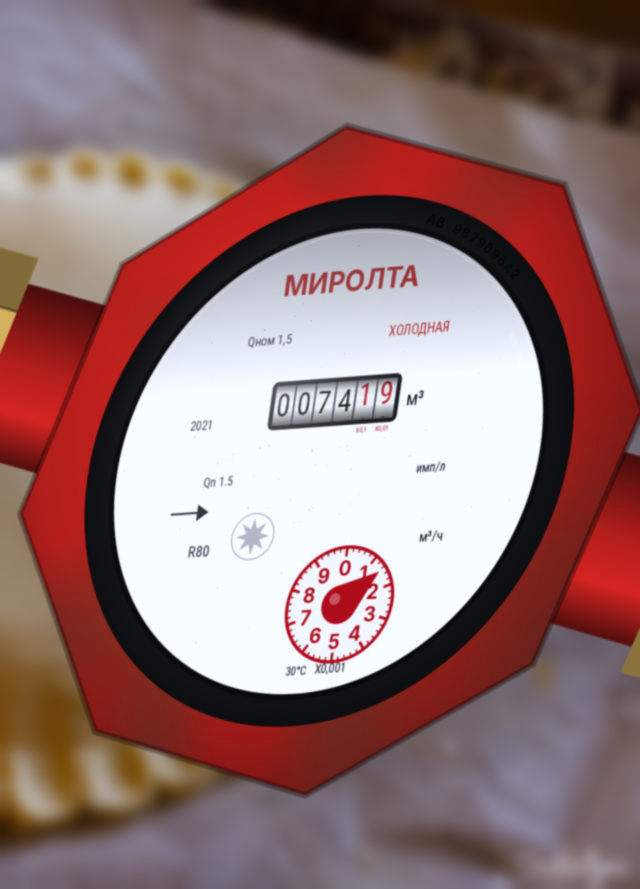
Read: 74.191 m³
